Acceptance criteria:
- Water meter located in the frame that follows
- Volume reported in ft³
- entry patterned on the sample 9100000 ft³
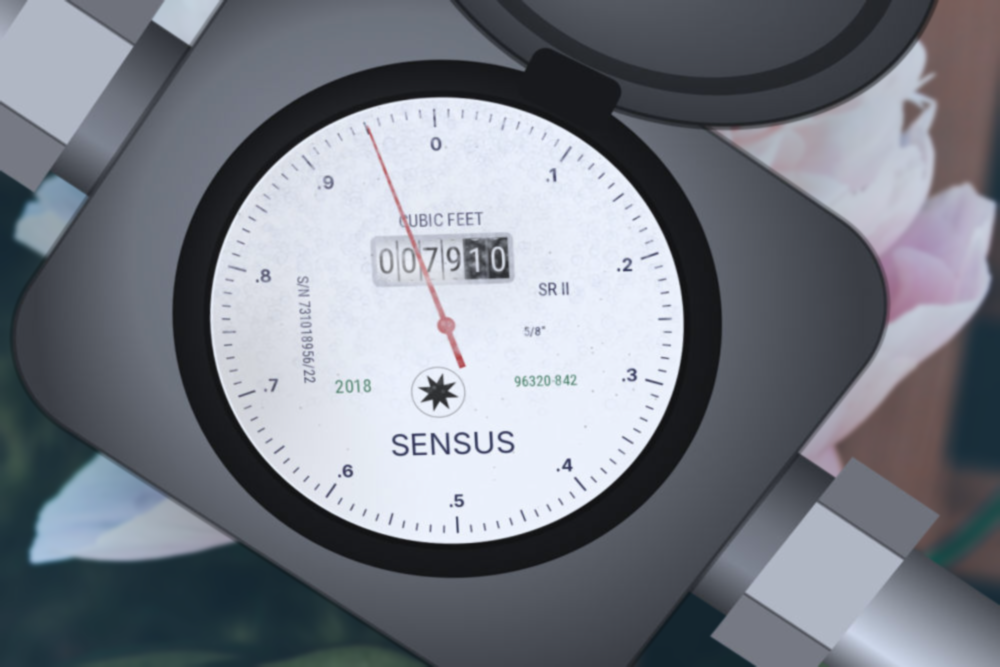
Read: 7909.95 ft³
